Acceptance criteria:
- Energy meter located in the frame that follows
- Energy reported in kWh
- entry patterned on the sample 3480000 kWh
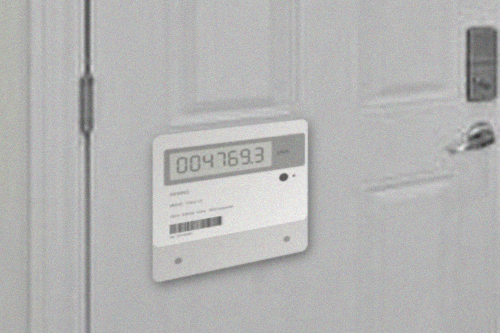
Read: 4769.3 kWh
